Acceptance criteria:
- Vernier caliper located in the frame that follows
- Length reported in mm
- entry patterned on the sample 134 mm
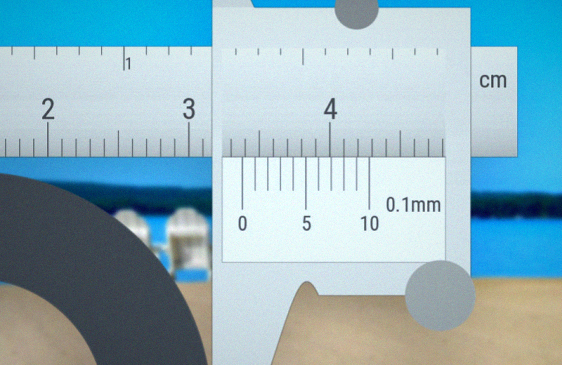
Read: 33.8 mm
